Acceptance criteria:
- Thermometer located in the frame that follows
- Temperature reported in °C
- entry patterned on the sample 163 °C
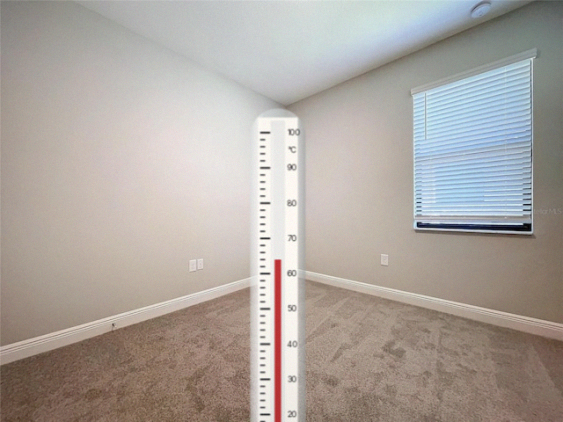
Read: 64 °C
